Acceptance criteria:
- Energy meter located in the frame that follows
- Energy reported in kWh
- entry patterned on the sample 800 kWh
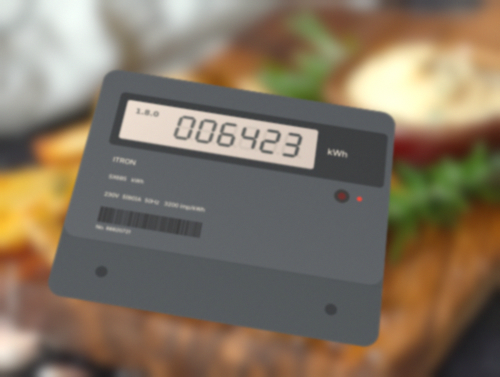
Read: 6423 kWh
